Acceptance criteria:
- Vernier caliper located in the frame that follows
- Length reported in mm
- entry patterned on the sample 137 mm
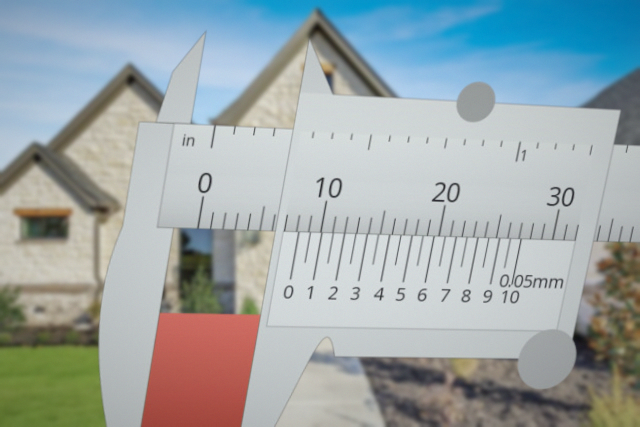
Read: 8.2 mm
